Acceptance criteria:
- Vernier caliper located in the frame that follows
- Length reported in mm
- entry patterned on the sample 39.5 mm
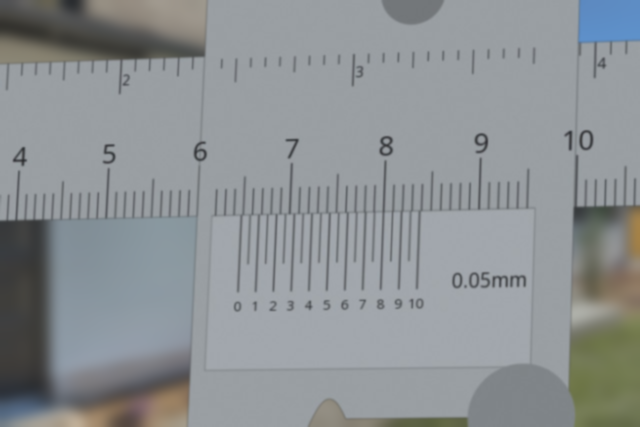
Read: 64.8 mm
